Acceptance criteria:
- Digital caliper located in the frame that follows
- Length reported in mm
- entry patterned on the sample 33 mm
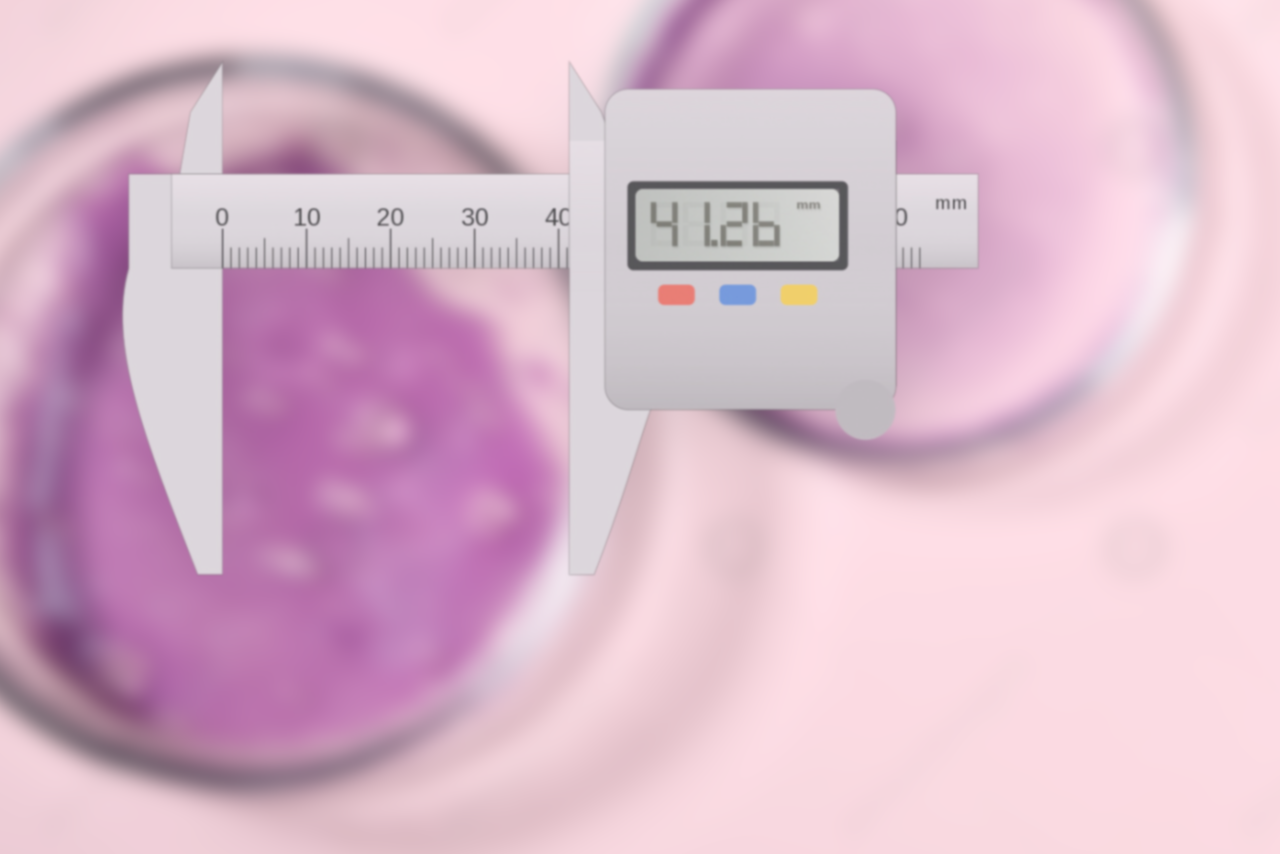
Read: 41.26 mm
